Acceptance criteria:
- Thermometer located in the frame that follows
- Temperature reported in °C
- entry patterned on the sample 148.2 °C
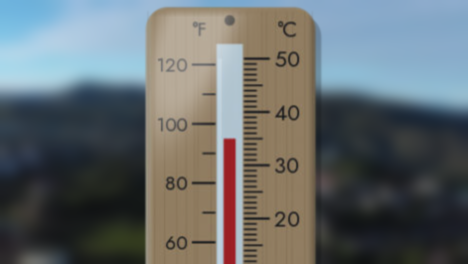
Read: 35 °C
